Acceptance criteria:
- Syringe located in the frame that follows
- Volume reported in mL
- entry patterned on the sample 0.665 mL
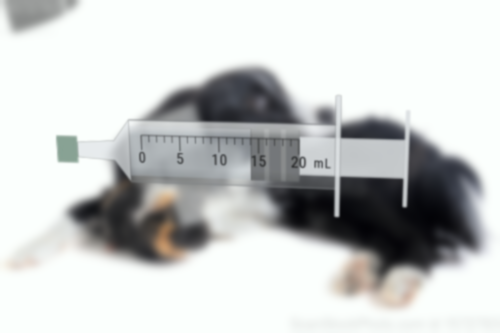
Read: 14 mL
